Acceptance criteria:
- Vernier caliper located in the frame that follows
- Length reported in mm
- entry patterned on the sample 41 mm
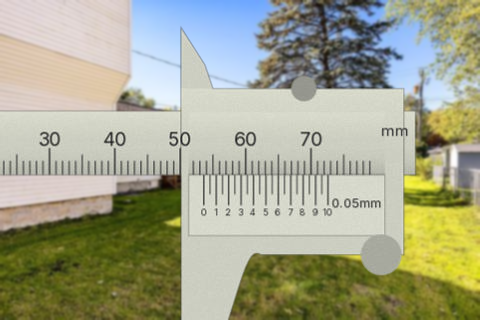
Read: 53.6 mm
